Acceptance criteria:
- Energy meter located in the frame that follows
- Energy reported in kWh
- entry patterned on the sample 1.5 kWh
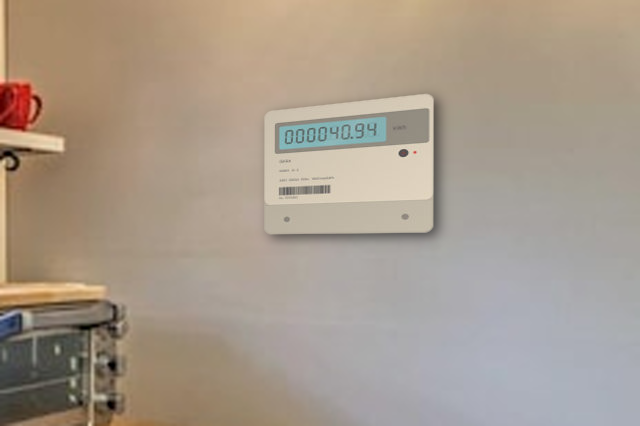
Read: 40.94 kWh
